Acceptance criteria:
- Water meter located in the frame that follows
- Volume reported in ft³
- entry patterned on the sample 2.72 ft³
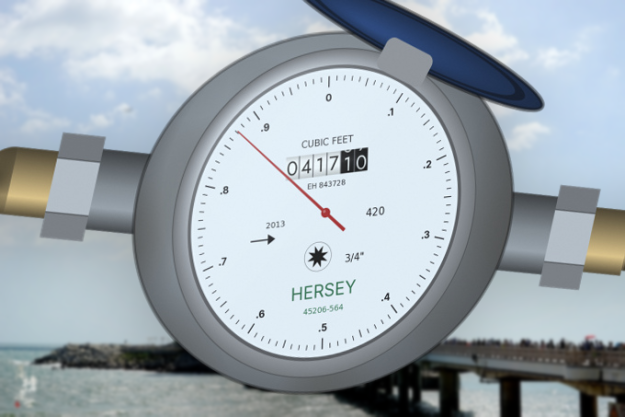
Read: 41709.87 ft³
